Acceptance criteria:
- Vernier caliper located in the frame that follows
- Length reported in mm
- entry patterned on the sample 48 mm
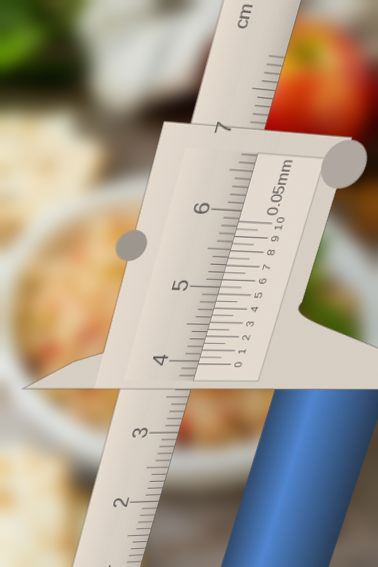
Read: 39.6 mm
